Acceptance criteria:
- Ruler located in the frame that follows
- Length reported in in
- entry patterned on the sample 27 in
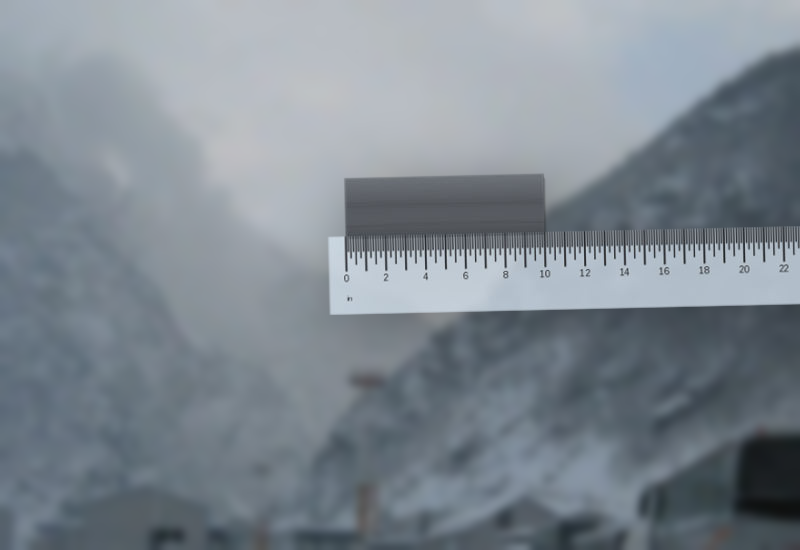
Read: 10 in
